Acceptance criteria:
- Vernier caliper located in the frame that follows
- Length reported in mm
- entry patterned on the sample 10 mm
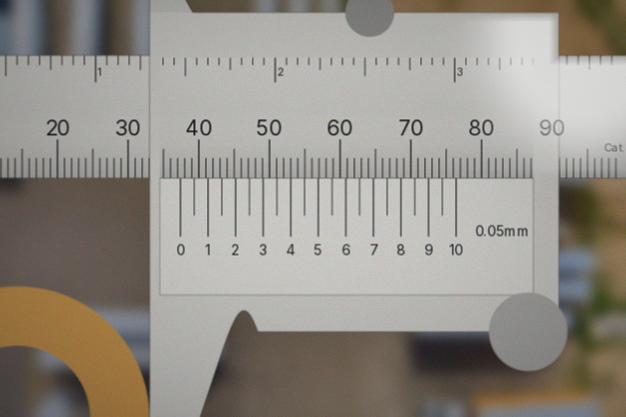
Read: 37.4 mm
